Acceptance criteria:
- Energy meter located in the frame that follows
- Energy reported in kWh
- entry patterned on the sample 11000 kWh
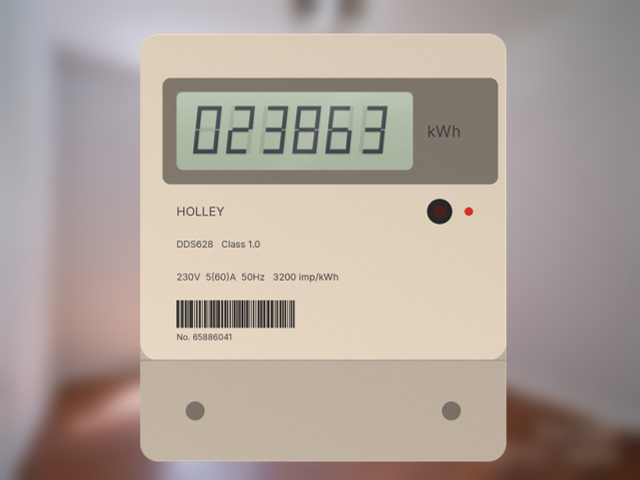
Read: 23863 kWh
